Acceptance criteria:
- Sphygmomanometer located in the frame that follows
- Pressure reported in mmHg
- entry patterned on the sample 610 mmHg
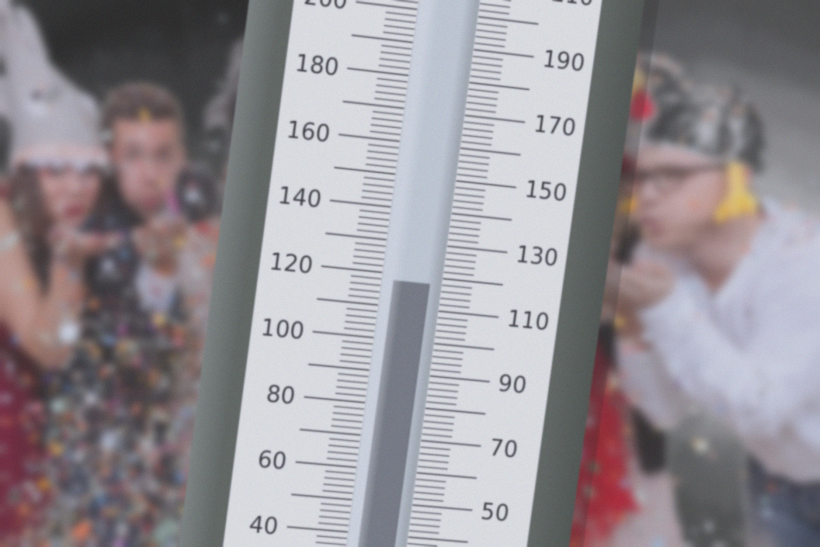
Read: 118 mmHg
